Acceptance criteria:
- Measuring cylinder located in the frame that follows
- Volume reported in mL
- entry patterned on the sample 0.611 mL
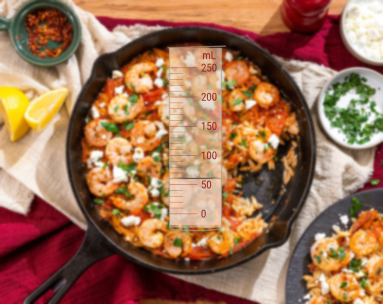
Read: 60 mL
